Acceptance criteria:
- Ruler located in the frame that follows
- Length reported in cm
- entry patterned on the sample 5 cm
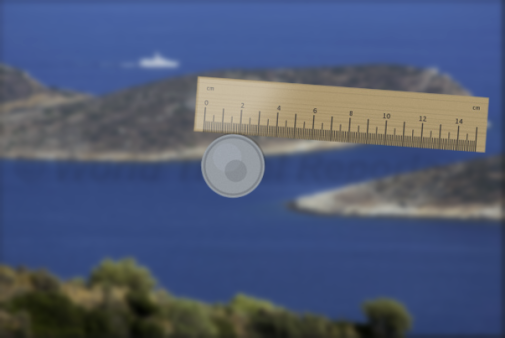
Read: 3.5 cm
